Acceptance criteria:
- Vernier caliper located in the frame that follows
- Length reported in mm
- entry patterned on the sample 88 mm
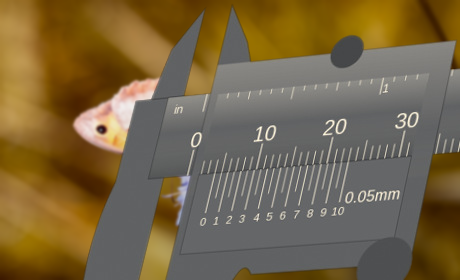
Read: 4.0 mm
